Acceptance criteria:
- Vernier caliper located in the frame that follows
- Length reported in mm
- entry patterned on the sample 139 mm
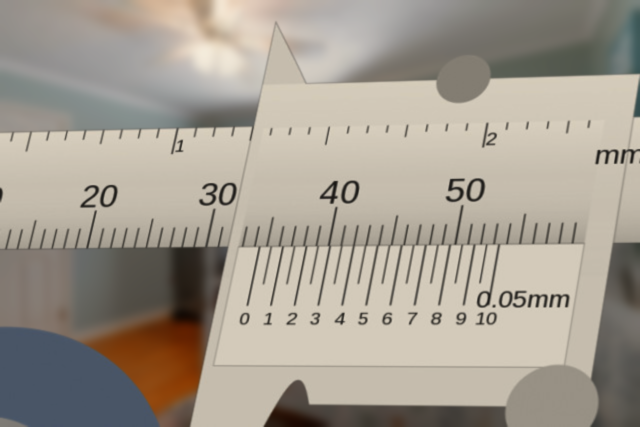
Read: 34.4 mm
